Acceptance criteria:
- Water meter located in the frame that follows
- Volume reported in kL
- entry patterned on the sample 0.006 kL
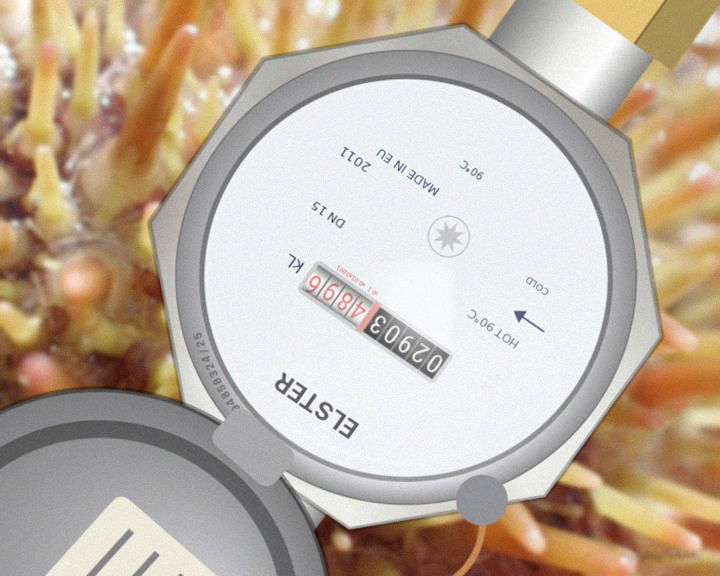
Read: 2903.4896 kL
